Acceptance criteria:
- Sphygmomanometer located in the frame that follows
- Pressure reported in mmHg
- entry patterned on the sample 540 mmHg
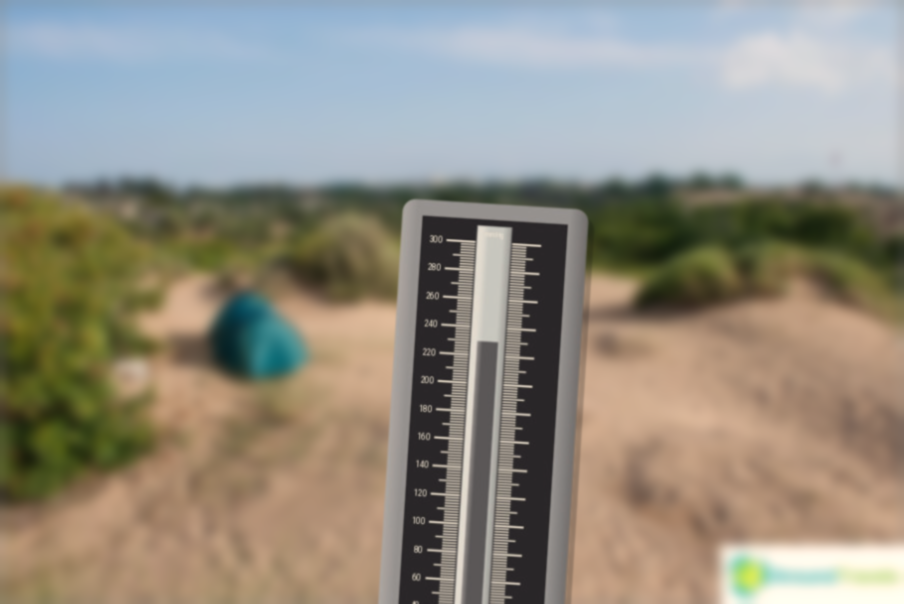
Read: 230 mmHg
